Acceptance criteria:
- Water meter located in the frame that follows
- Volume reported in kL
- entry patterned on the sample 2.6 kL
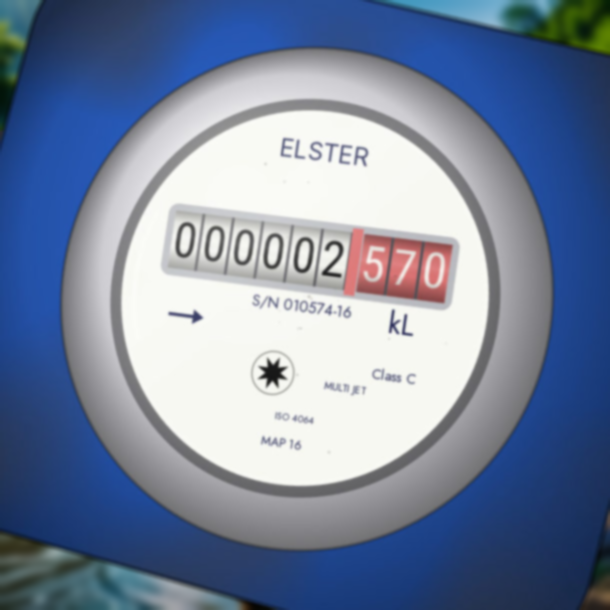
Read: 2.570 kL
